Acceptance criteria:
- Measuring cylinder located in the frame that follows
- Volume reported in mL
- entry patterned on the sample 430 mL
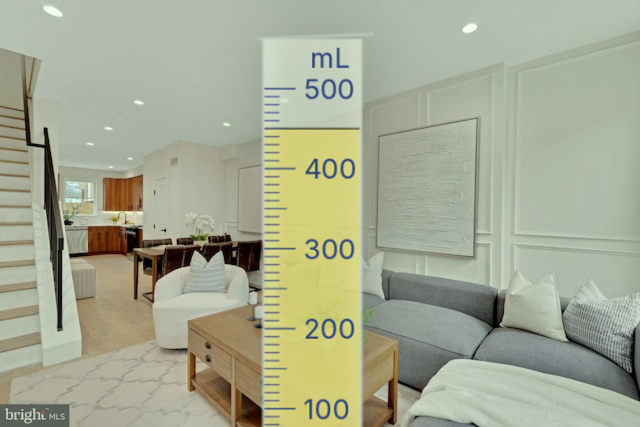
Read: 450 mL
